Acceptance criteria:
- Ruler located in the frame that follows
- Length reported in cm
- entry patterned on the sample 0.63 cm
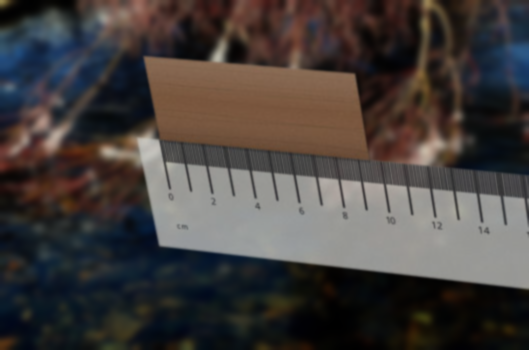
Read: 9.5 cm
